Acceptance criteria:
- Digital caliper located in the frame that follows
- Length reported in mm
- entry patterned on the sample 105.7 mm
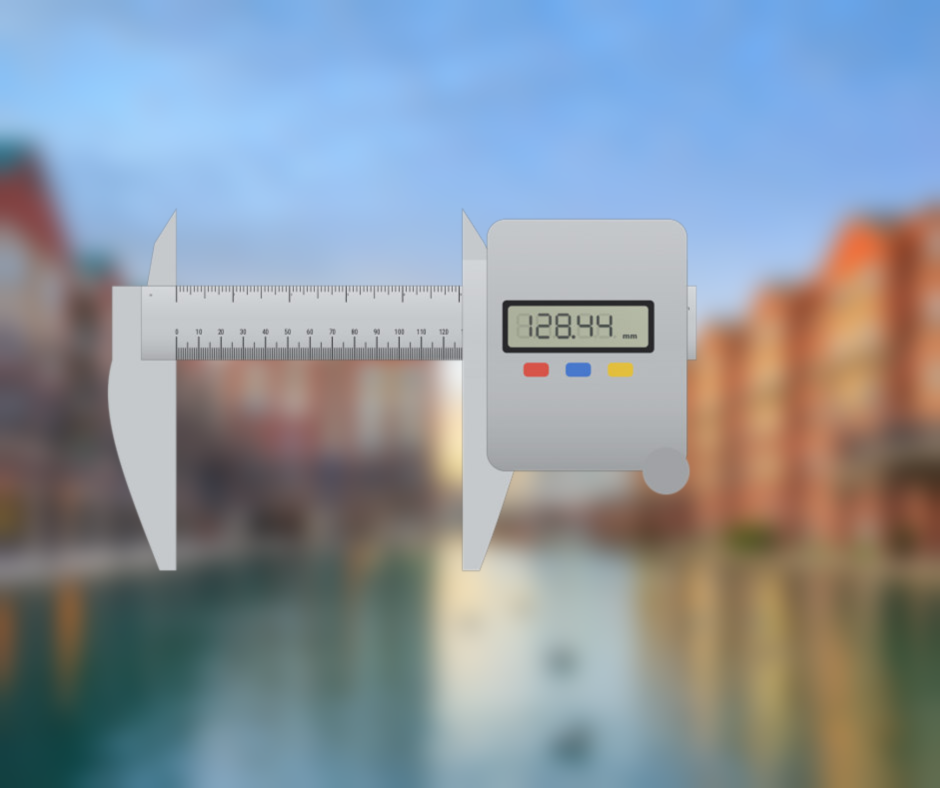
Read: 128.44 mm
